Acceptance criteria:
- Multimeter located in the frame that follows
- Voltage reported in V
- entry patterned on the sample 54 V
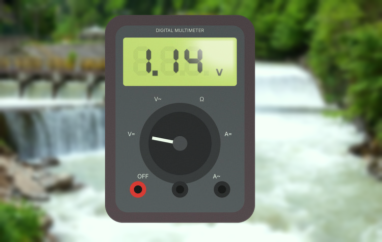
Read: 1.14 V
